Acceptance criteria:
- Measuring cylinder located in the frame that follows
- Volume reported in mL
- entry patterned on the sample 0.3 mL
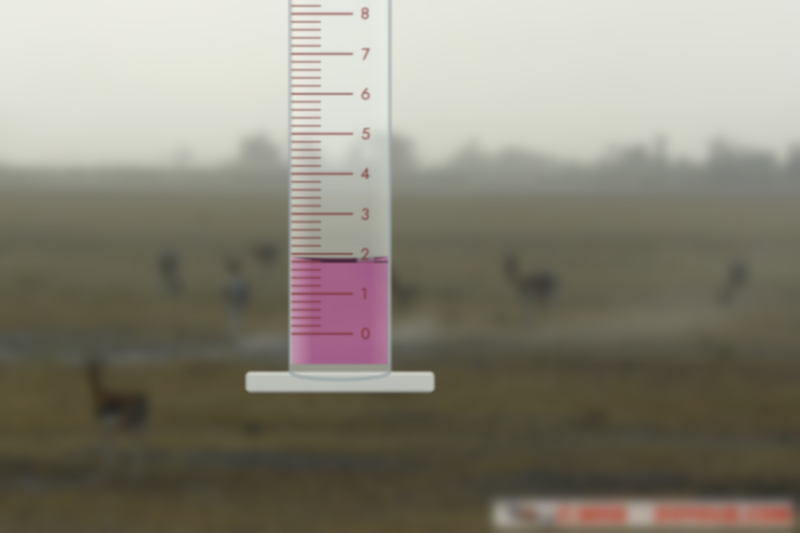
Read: 1.8 mL
